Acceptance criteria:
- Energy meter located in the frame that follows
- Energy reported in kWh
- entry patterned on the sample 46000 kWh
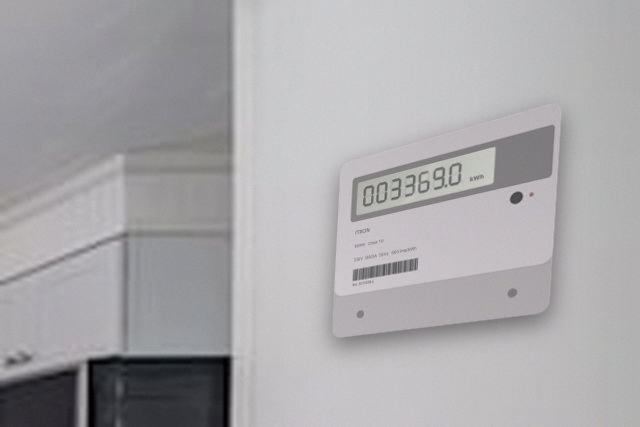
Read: 3369.0 kWh
